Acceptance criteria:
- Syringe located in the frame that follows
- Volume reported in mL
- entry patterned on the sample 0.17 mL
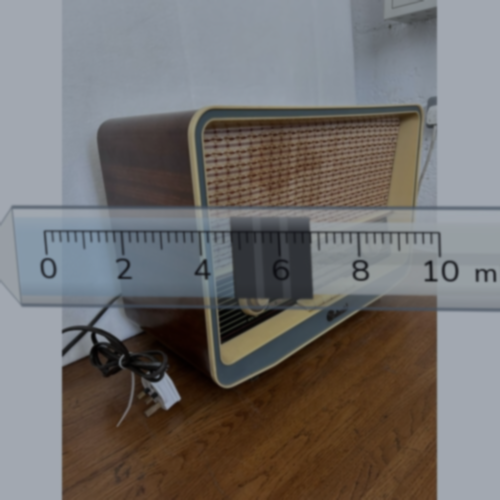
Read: 4.8 mL
